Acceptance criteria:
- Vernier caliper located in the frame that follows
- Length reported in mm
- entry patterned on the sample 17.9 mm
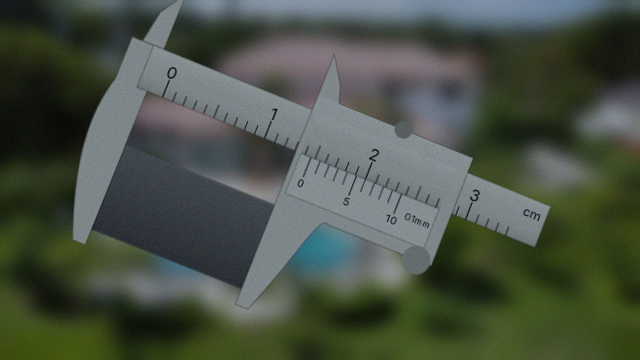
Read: 14.6 mm
